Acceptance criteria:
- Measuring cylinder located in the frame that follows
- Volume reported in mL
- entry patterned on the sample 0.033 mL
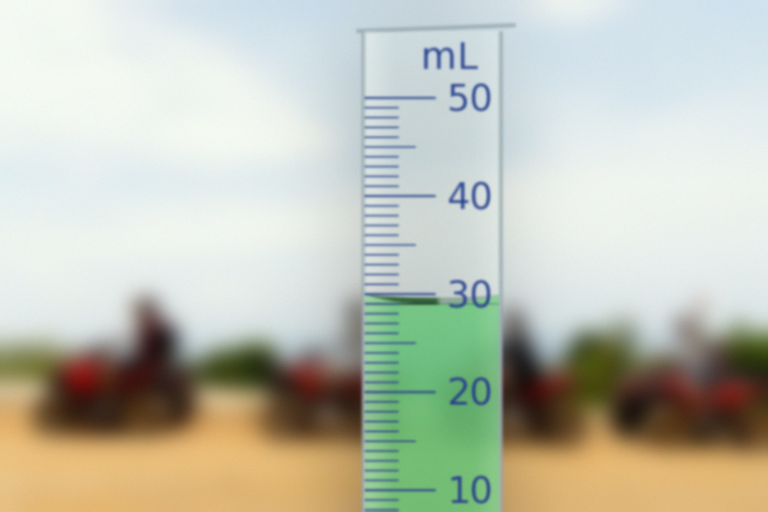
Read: 29 mL
